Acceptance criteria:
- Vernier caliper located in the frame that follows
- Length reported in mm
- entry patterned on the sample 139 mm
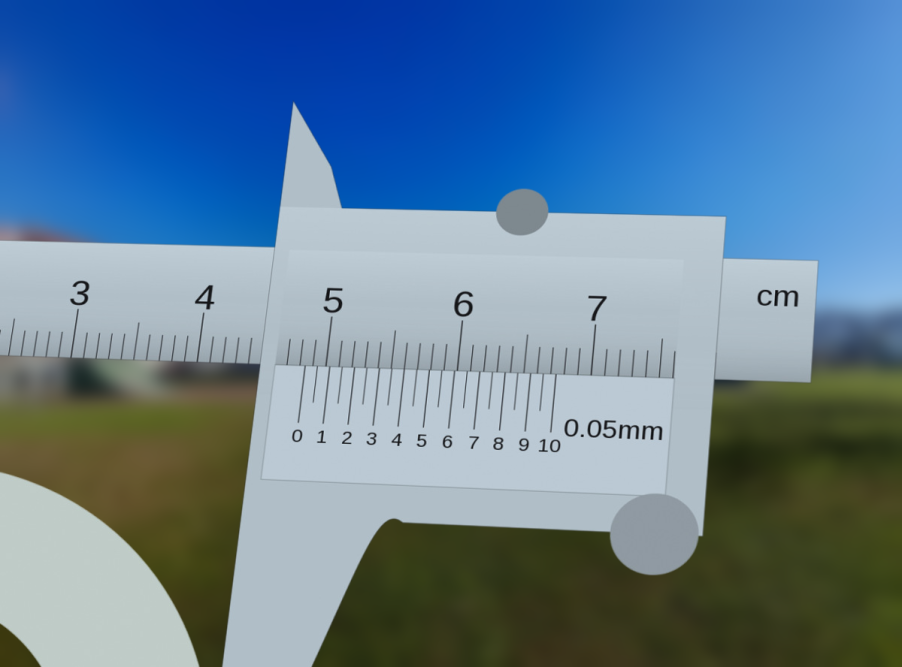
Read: 48.4 mm
